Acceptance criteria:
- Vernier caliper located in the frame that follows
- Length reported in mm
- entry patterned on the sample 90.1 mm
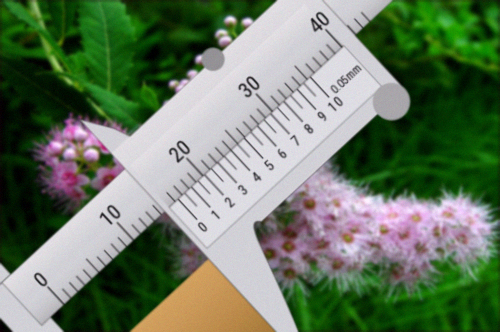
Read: 16.4 mm
